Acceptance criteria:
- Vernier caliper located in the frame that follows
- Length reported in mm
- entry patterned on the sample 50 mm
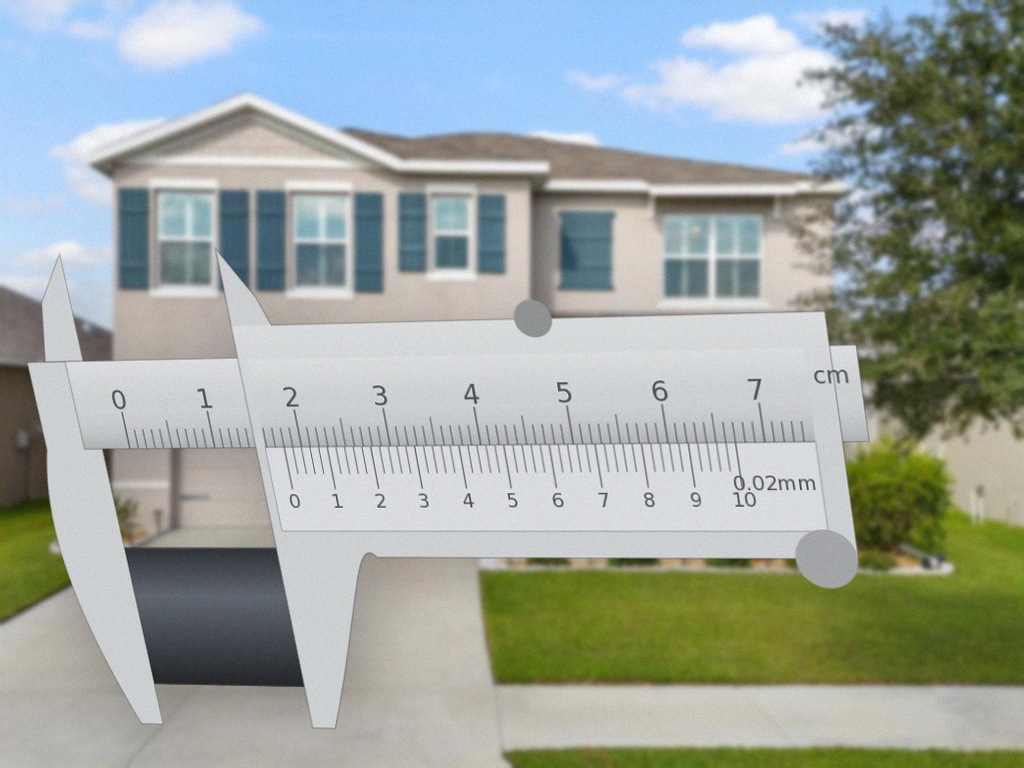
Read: 18.0 mm
